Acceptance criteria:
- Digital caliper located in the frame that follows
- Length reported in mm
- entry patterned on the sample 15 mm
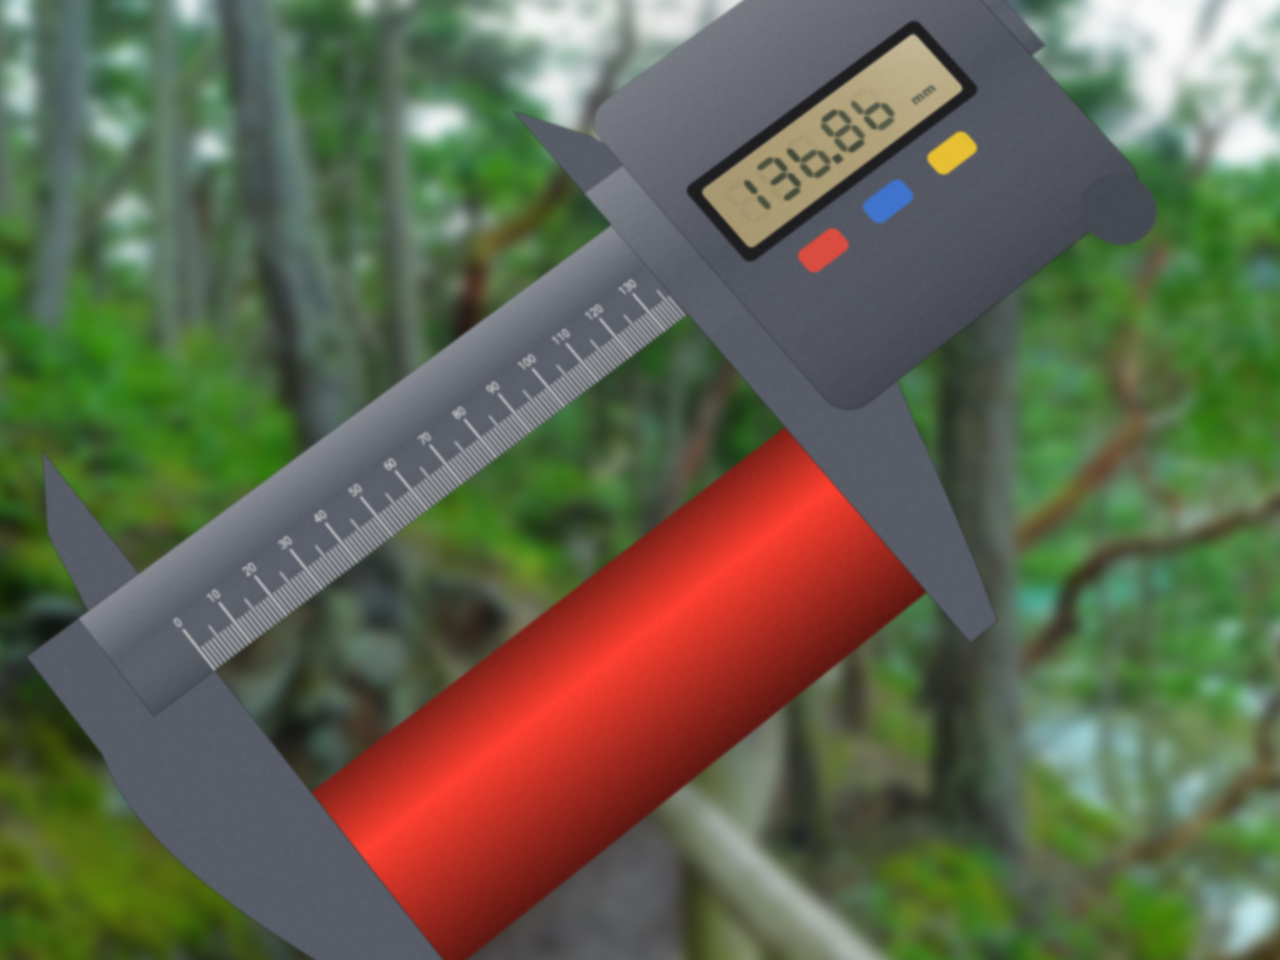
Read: 136.86 mm
